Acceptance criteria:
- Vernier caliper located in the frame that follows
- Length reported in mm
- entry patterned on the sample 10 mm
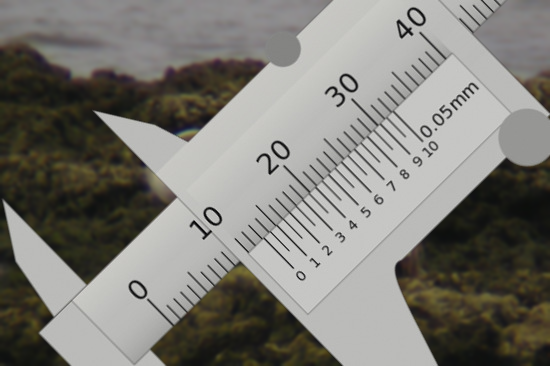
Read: 13.2 mm
